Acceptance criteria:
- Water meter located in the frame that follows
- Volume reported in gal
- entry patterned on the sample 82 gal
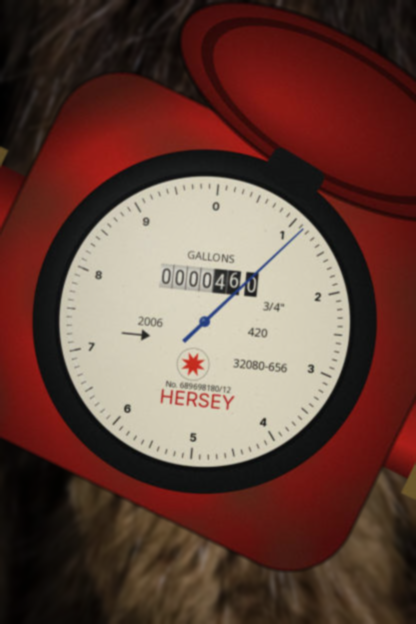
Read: 461.1 gal
